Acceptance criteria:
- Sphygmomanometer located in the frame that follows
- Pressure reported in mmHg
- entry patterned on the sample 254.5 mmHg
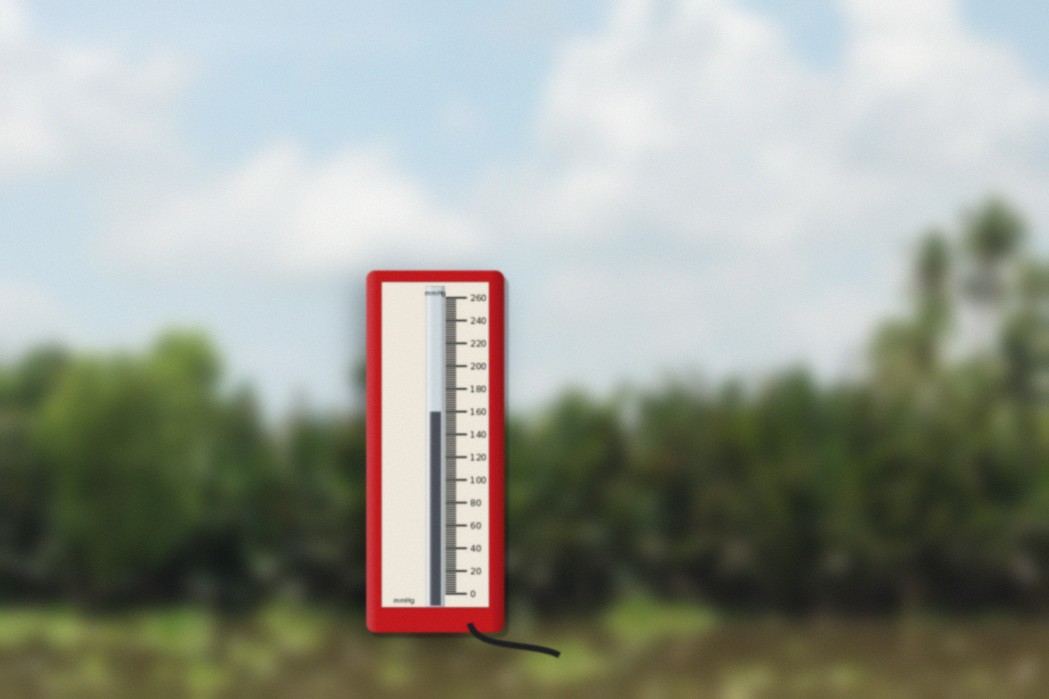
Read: 160 mmHg
